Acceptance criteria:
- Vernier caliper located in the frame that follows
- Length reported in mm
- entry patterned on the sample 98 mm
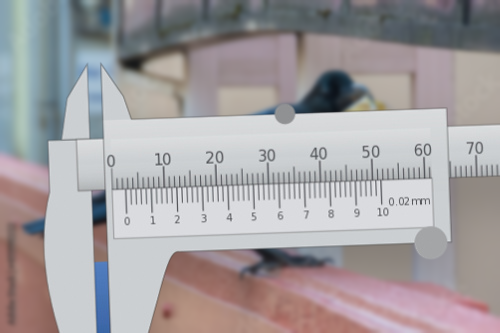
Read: 2.6 mm
